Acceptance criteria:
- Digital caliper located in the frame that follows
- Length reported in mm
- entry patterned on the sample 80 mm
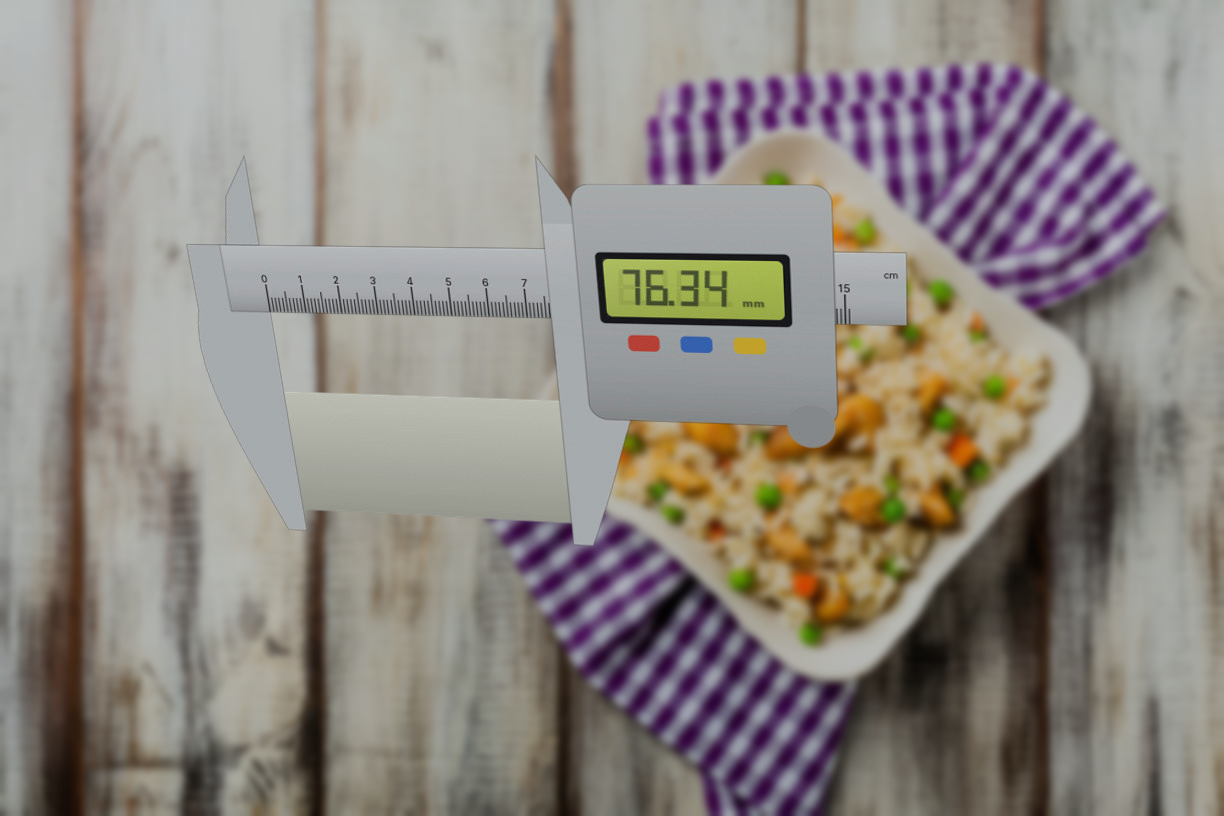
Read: 76.34 mm
